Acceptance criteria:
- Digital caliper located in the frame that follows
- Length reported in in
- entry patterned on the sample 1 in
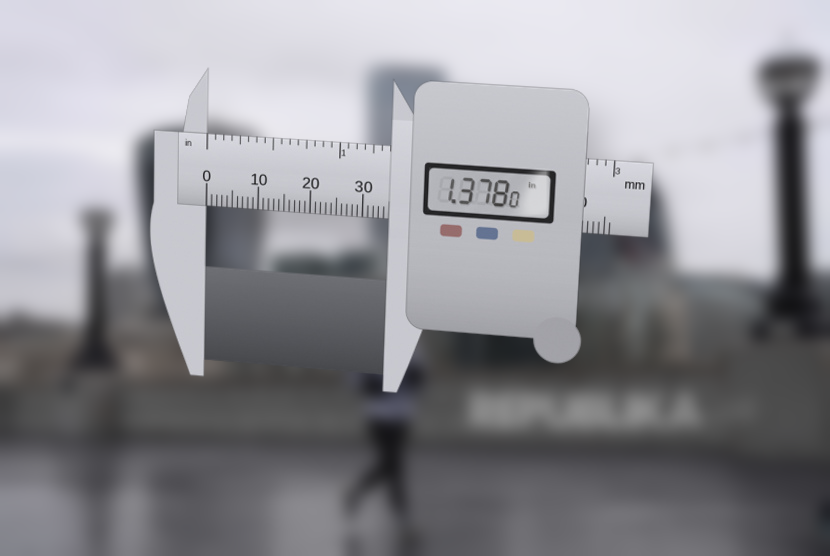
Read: 1.3780 in
